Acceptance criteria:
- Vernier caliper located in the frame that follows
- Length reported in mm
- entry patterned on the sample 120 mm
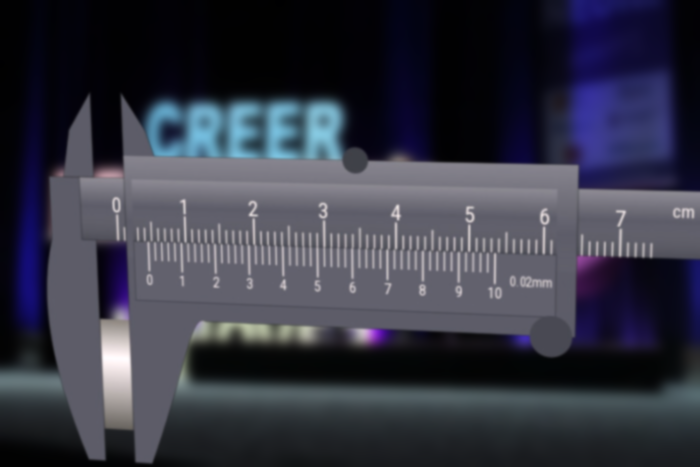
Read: 4.5 mm
